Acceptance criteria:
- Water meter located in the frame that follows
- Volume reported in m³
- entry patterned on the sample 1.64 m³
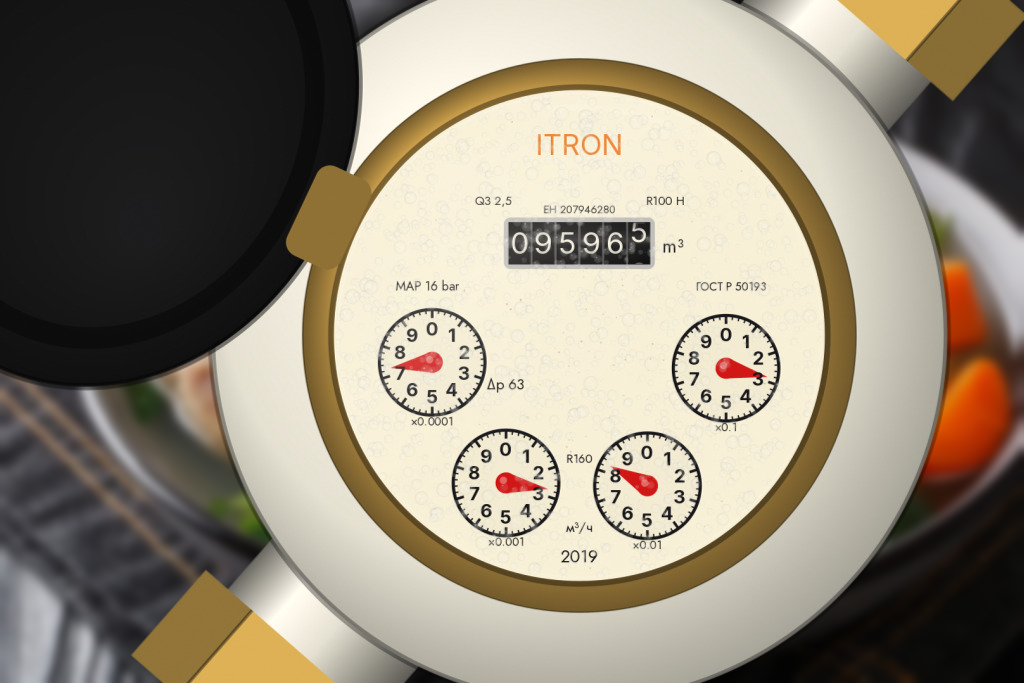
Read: 95965.2827 m³
